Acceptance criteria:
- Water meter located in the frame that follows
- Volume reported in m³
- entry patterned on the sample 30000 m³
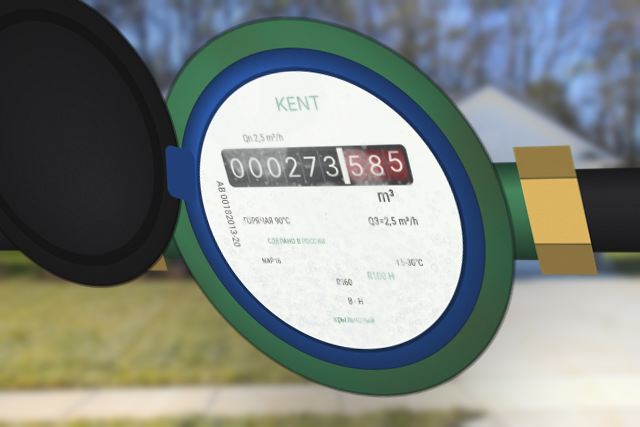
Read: 273.585 m³
